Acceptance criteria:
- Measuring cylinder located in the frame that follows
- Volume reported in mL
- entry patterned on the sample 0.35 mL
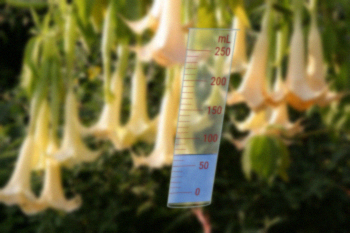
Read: 70 mL
